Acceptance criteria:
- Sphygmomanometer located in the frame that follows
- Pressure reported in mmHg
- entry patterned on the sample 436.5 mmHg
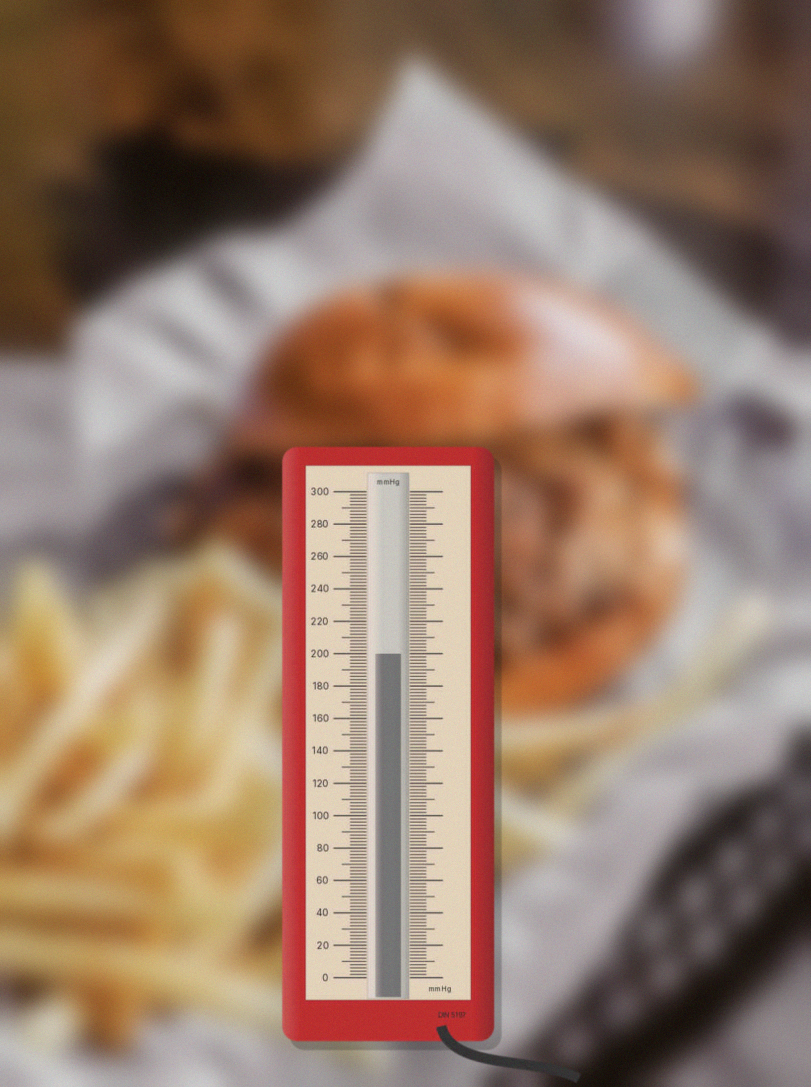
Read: 200 mmHg
